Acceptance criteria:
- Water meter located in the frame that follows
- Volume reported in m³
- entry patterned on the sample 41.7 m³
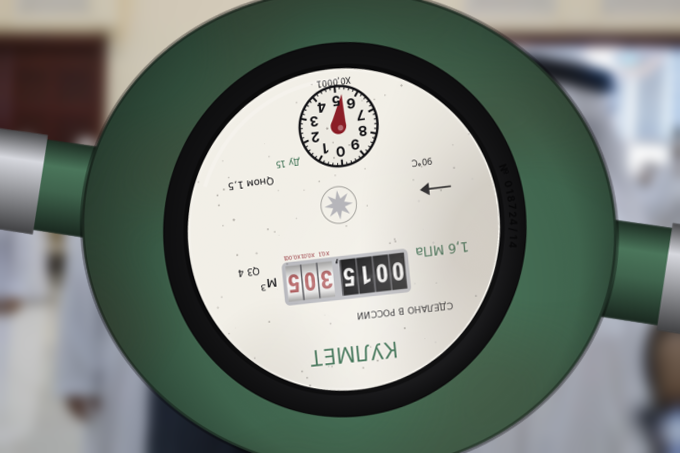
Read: 15.3055 m³
